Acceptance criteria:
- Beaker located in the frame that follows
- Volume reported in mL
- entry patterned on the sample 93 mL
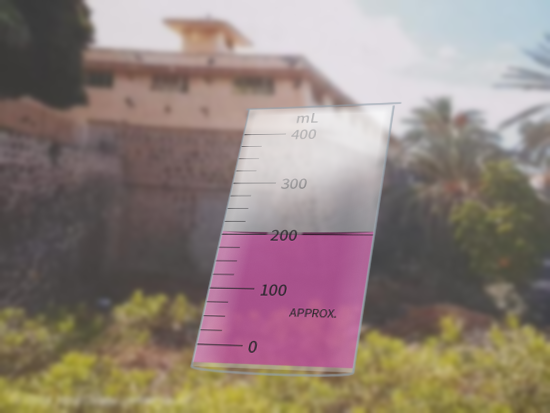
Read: 200 mL
